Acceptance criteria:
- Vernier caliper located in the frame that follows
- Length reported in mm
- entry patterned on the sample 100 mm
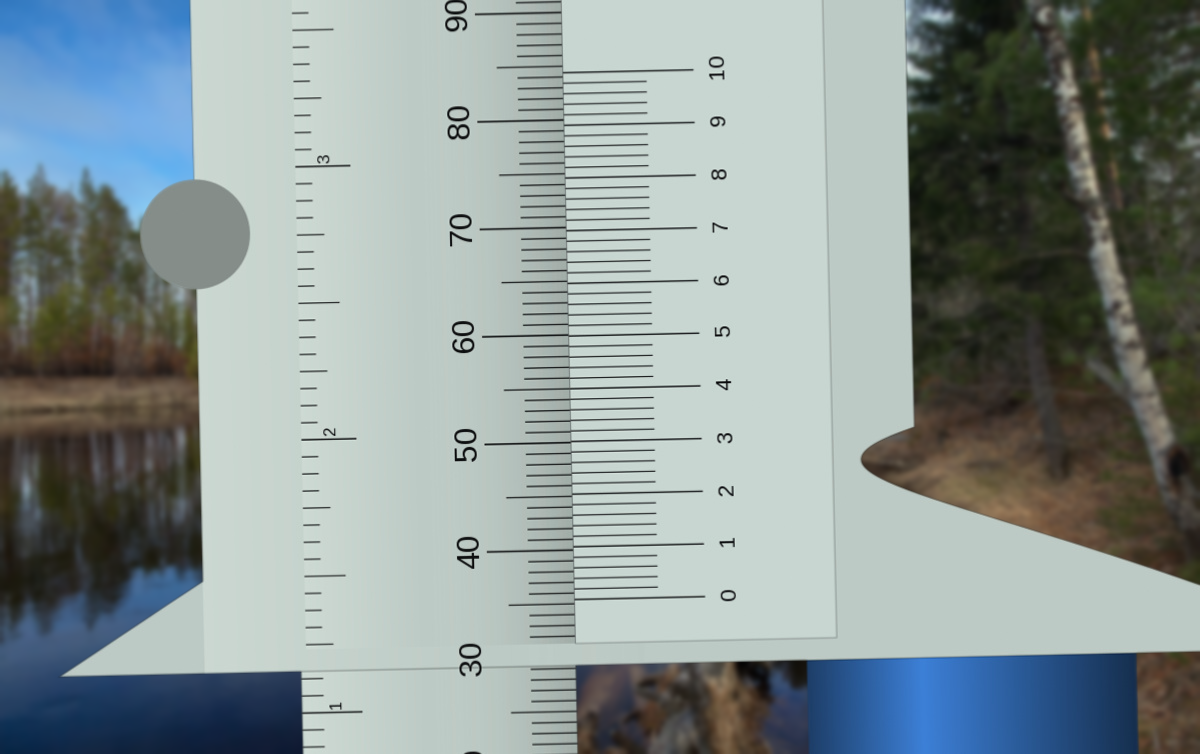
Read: 35.4 mm
